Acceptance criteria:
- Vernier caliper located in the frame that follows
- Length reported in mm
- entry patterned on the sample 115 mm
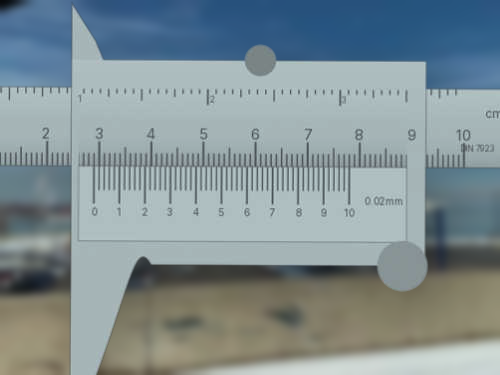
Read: 29.0 mm
